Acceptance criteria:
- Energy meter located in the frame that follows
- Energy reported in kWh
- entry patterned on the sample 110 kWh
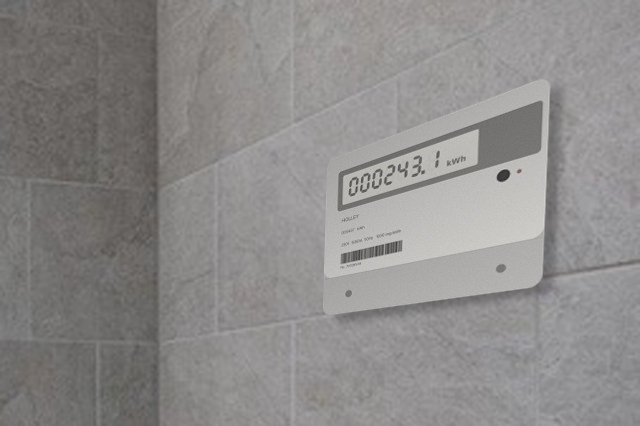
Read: 243.1 kWh
